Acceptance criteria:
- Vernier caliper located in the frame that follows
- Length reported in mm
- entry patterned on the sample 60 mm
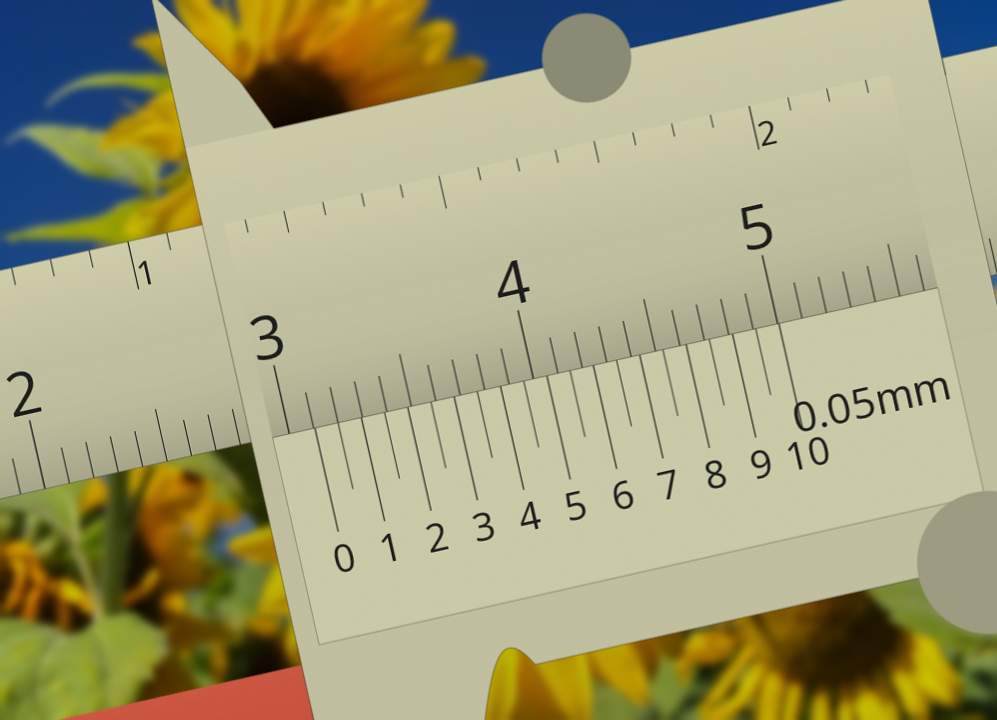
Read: 31.05 mm
